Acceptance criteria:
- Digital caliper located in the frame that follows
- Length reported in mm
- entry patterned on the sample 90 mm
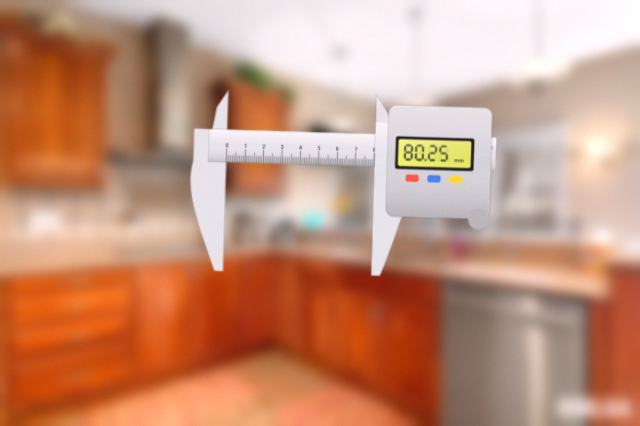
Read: 80.25 mm
